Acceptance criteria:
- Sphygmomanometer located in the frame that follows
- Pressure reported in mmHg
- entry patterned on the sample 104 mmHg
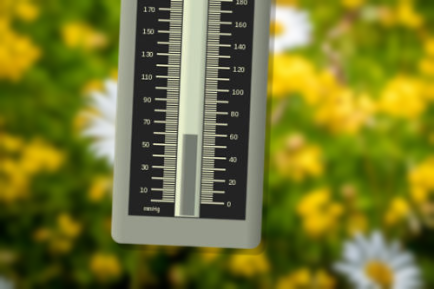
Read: 60 mmHg
